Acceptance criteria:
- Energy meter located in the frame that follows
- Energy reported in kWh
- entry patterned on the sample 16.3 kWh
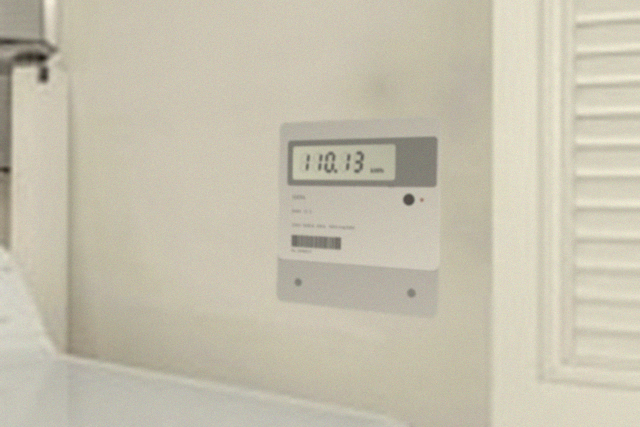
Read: 110.13 kWh
